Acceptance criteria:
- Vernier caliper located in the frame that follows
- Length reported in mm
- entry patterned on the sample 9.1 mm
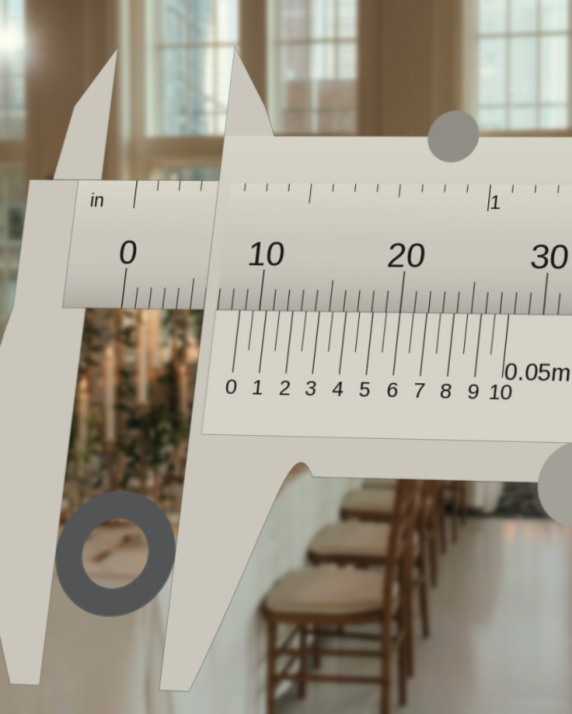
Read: 8.6 mm
